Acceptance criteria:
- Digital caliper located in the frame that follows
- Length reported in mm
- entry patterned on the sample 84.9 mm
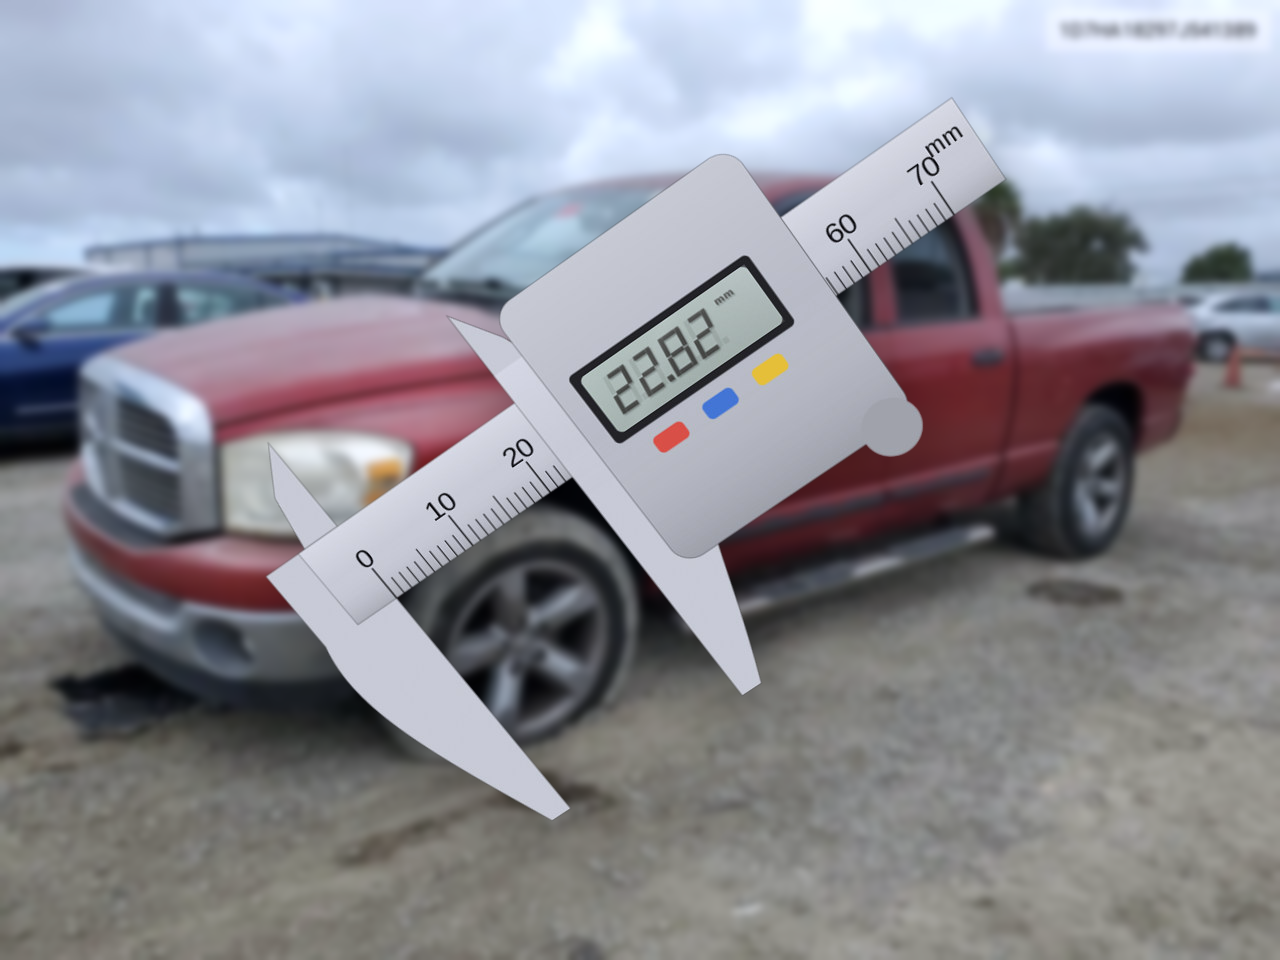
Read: 22.82 mm
